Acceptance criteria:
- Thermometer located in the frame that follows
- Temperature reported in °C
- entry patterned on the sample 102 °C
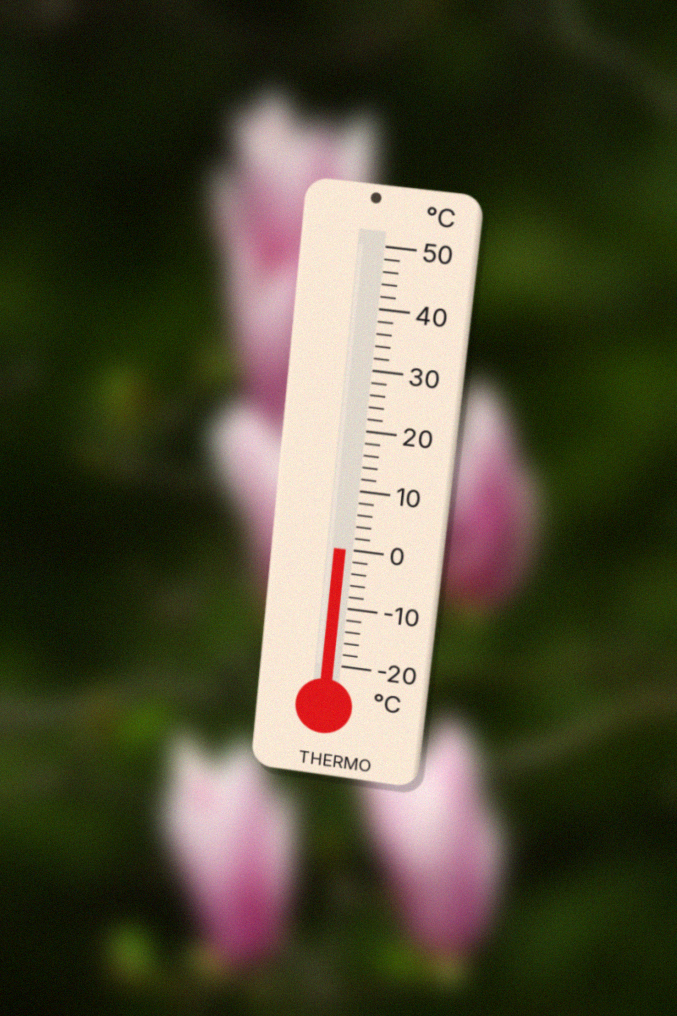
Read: 0 °C
